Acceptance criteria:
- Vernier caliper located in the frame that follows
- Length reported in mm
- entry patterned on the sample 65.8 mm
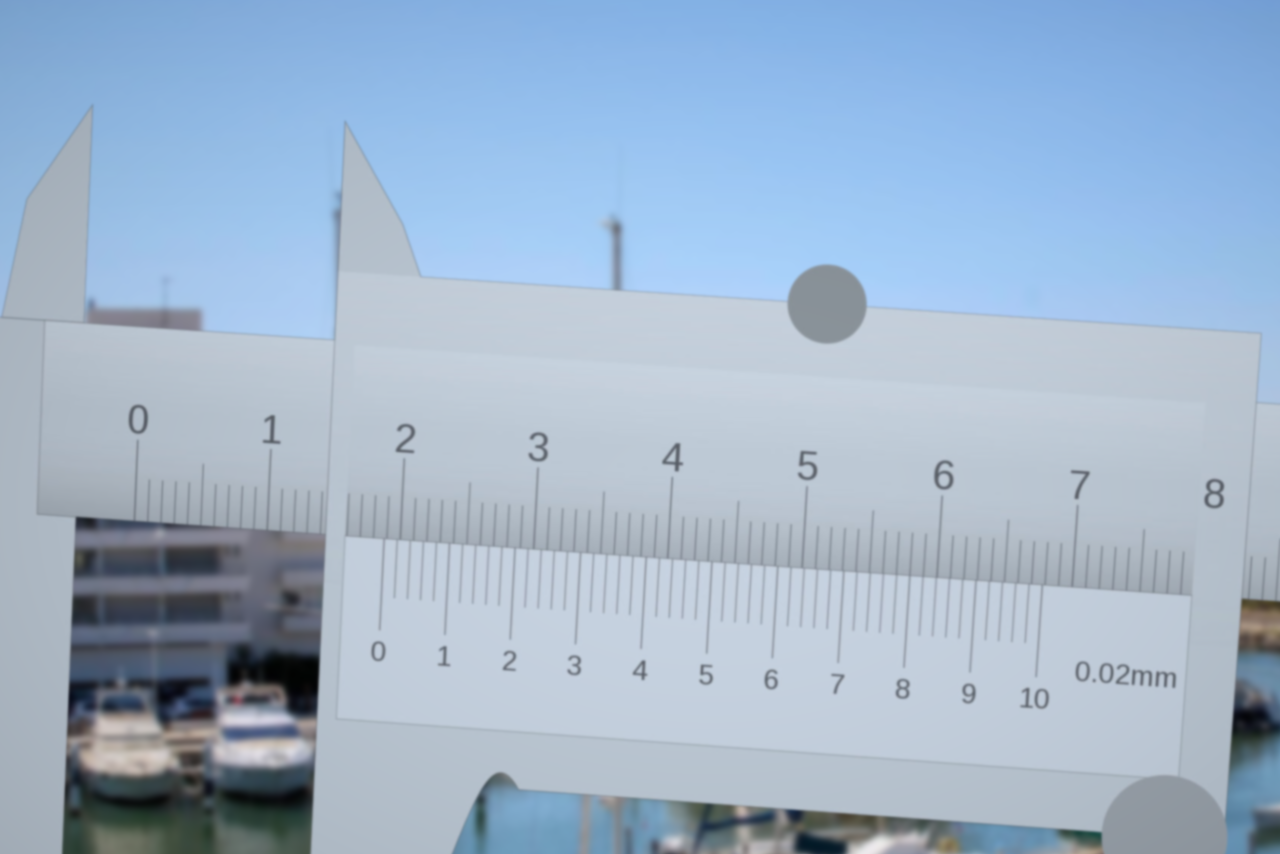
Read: 18.8 mm
